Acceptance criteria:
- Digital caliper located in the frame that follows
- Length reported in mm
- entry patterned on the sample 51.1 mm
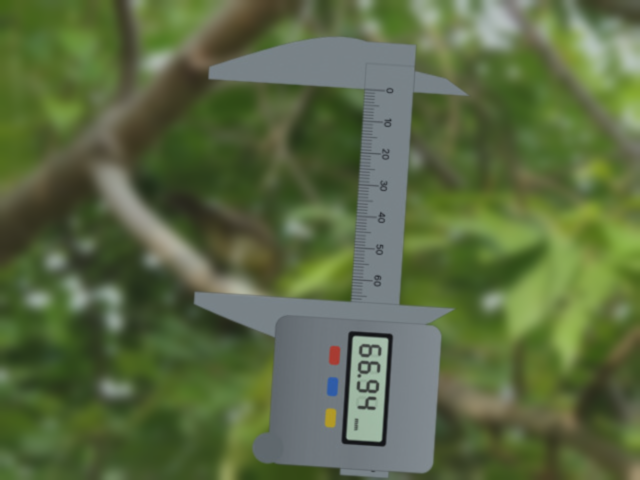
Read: 66.94 mm
